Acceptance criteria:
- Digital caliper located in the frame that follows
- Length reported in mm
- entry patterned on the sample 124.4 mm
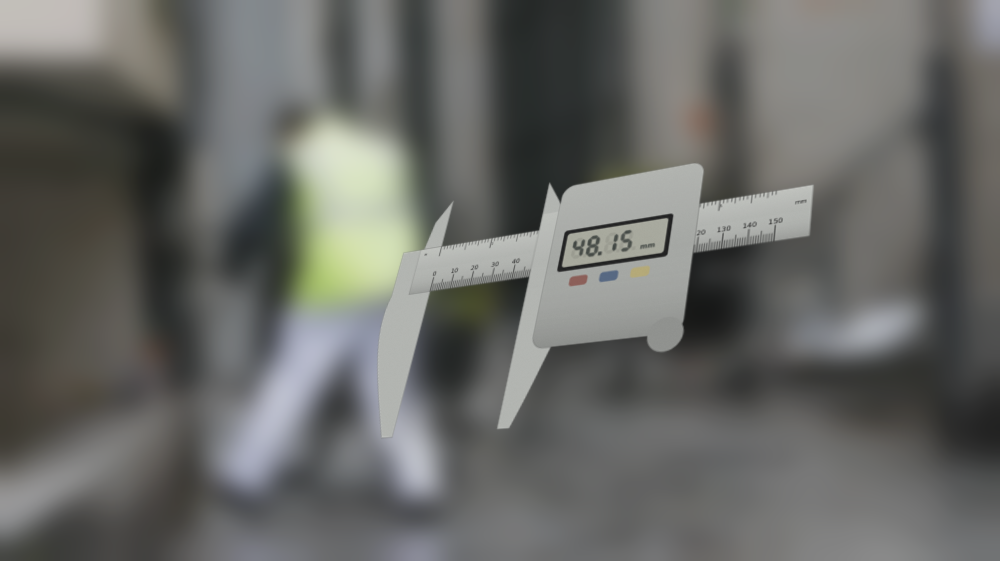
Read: 48.15 mm
